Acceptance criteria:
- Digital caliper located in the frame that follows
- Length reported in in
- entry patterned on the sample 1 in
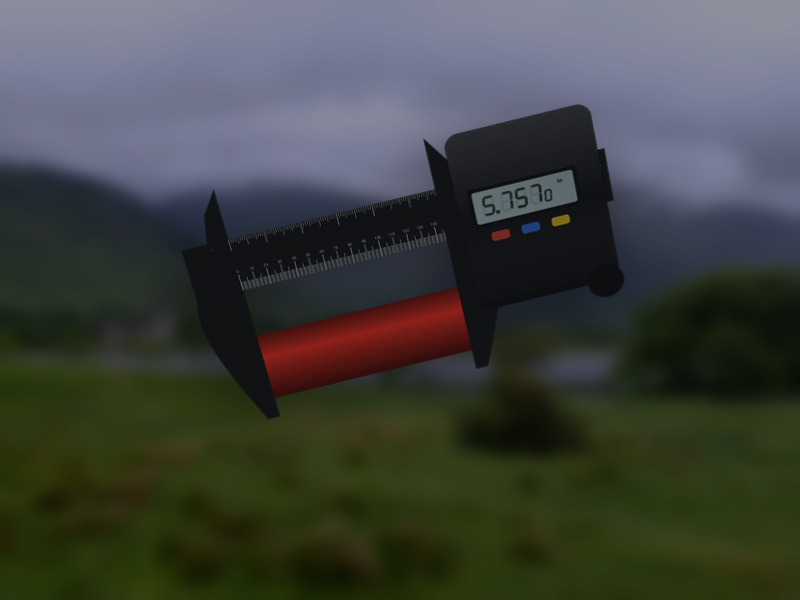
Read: 5.7570 in
